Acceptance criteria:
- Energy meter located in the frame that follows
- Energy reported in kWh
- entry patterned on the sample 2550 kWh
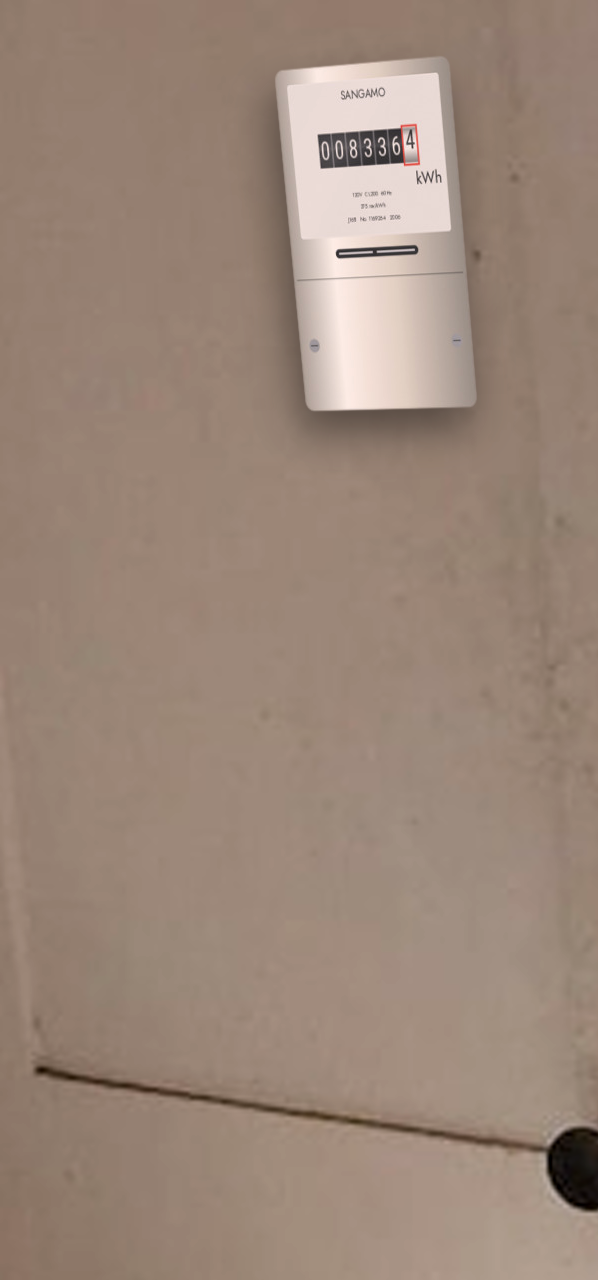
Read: 8336.4 kWh
